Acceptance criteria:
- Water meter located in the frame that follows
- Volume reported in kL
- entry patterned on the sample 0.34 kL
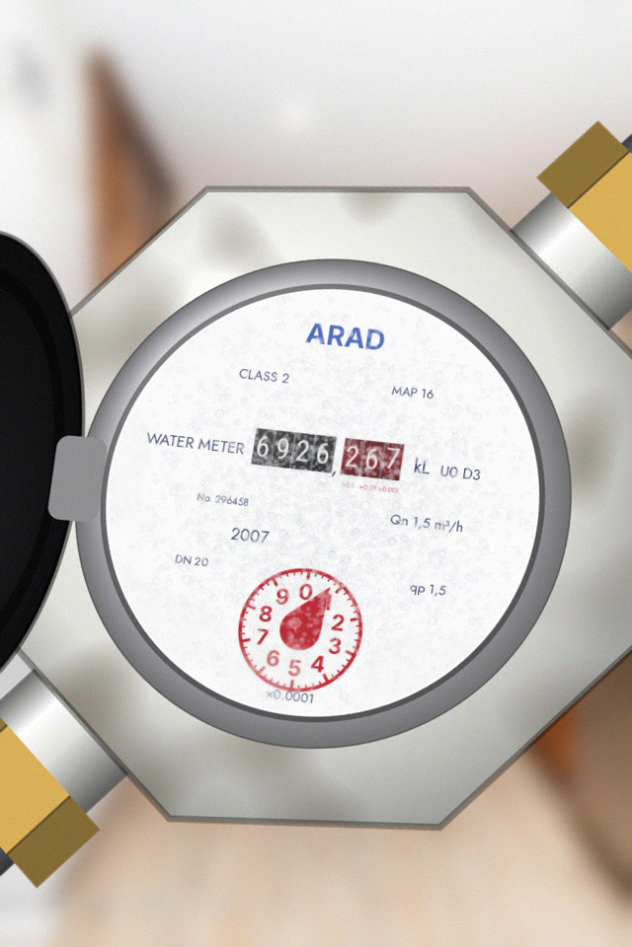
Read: 6926.2670 kL
